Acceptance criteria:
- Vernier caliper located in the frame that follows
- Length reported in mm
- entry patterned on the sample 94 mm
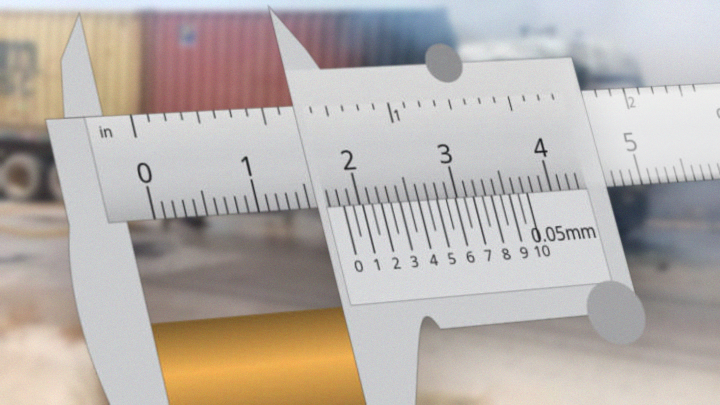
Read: 18.4 mm
